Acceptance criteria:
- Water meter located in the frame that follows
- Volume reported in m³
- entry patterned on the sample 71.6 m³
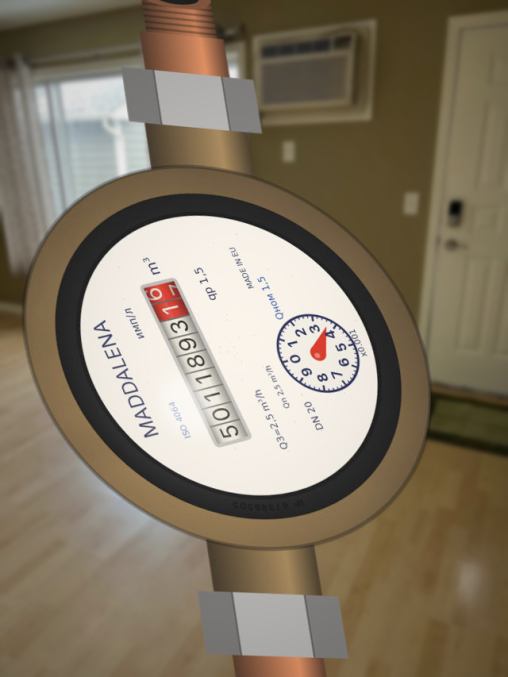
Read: 5011893.163 m³
